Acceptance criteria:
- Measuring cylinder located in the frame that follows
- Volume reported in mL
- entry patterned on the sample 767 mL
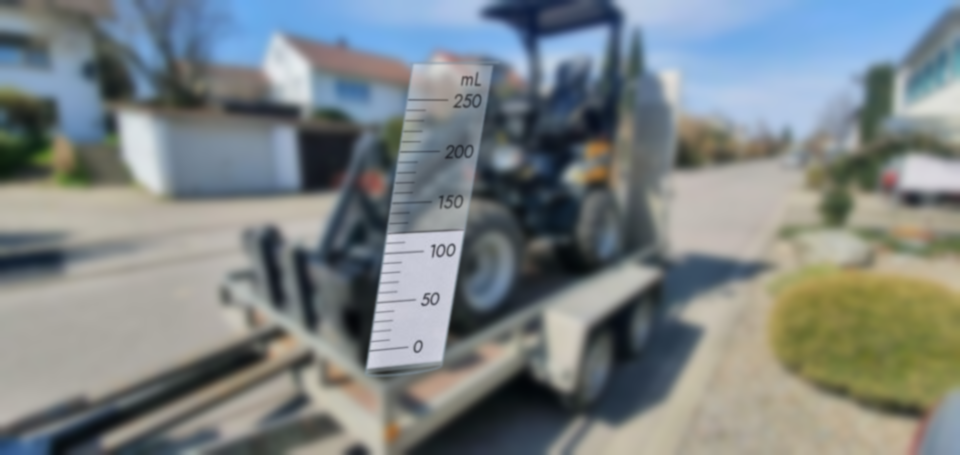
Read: 120 mL
